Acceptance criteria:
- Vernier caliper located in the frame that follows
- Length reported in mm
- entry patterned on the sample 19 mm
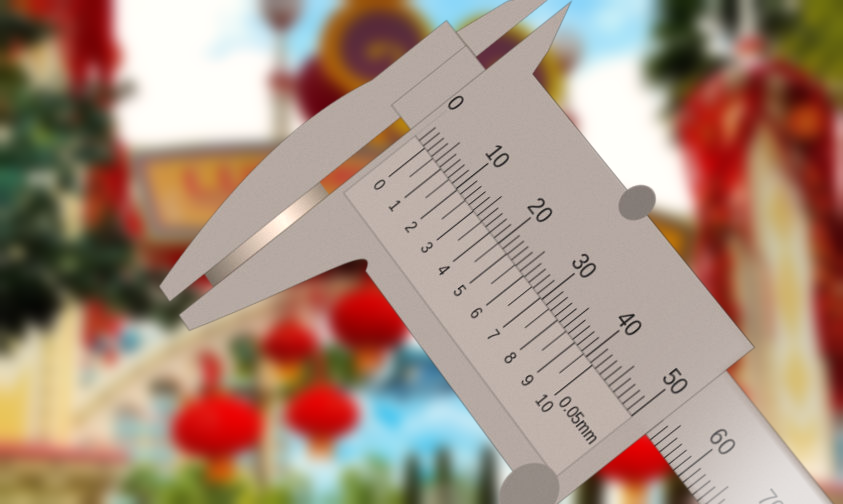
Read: 2.4 mm
